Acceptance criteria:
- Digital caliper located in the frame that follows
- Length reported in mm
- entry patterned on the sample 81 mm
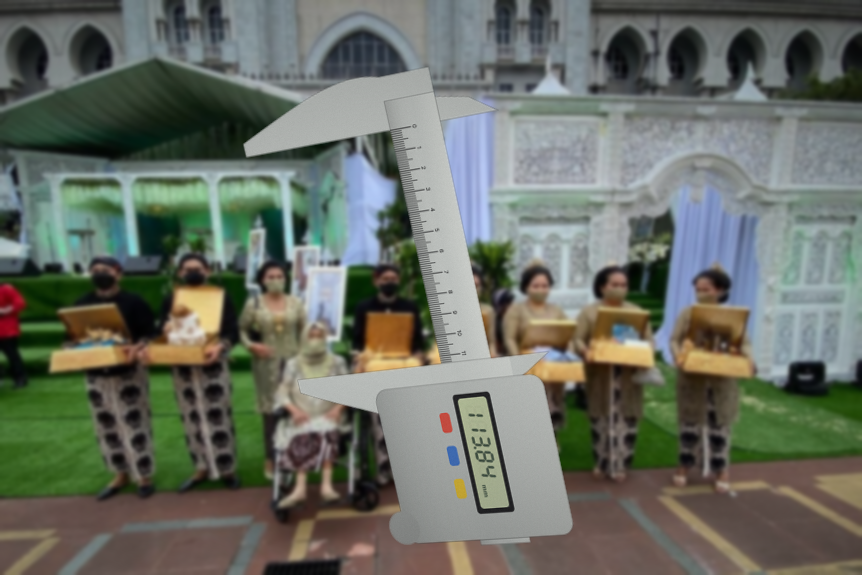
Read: 113.84 mm
